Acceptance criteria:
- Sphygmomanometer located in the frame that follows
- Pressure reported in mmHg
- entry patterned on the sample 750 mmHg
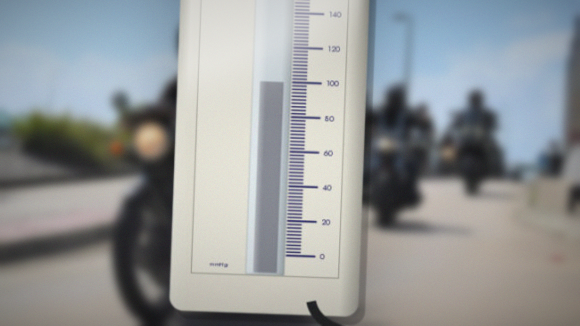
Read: 100 mmHg
